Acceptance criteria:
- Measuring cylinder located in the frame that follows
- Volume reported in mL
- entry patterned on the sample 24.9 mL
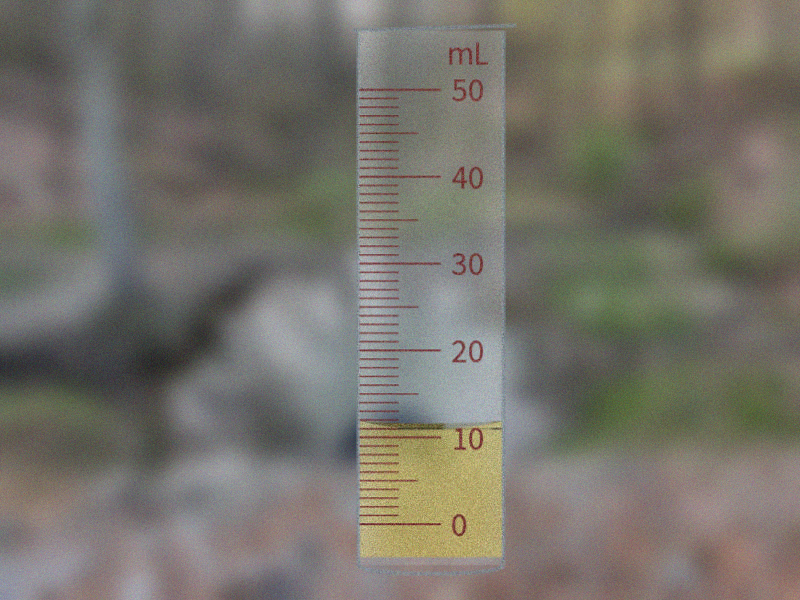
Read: 11 mL
